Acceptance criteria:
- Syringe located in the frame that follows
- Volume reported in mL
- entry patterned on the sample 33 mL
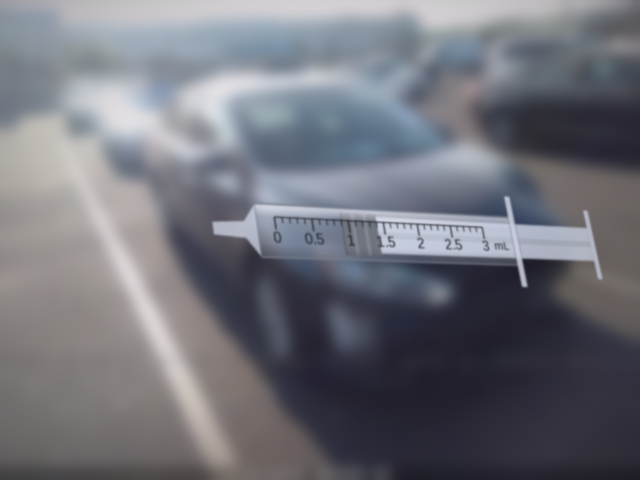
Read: 0.9 mL
